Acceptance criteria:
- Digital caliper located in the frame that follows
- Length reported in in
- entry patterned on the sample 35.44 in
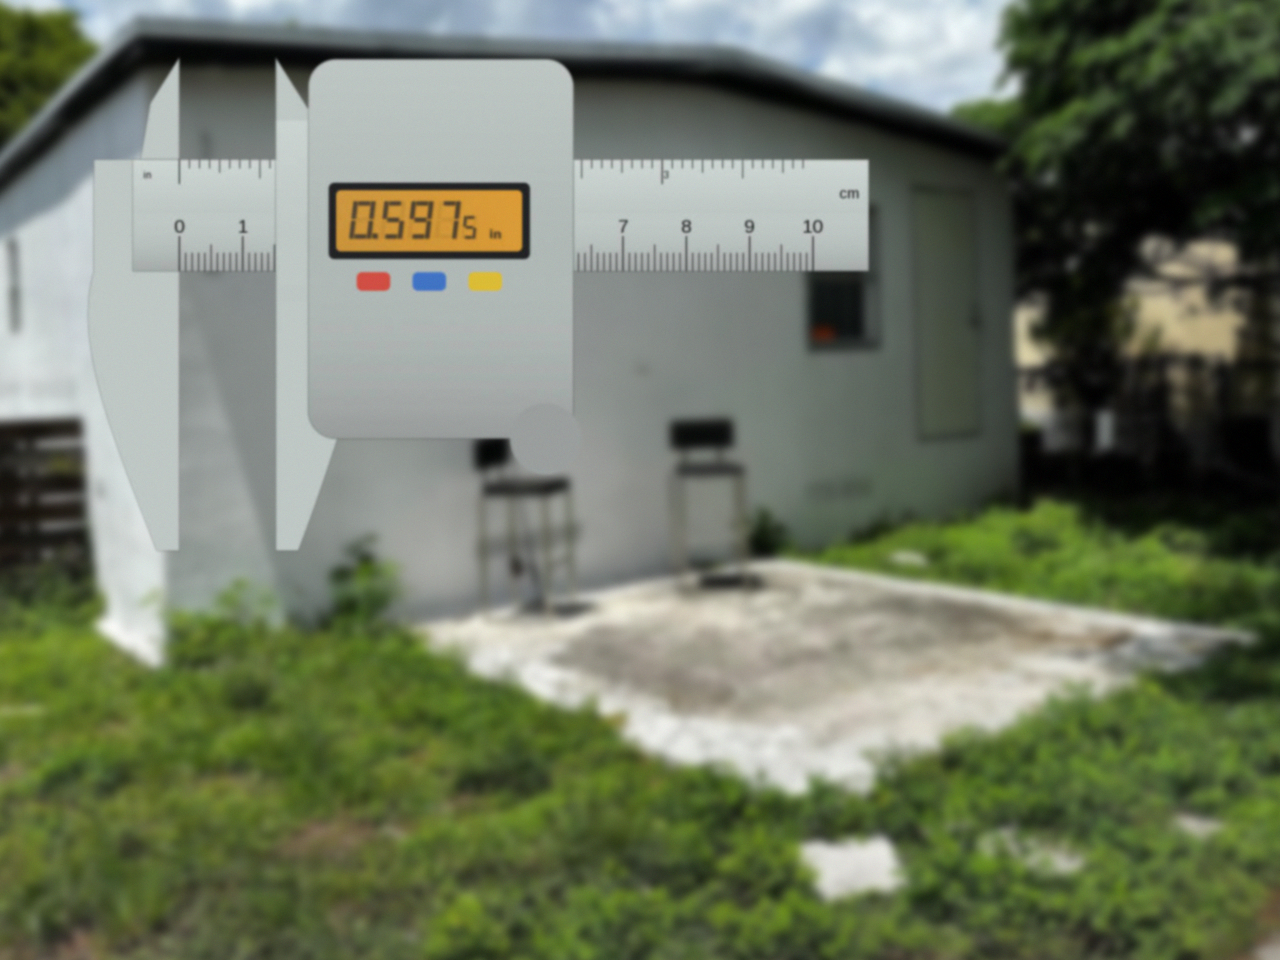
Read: 0.5975 in
